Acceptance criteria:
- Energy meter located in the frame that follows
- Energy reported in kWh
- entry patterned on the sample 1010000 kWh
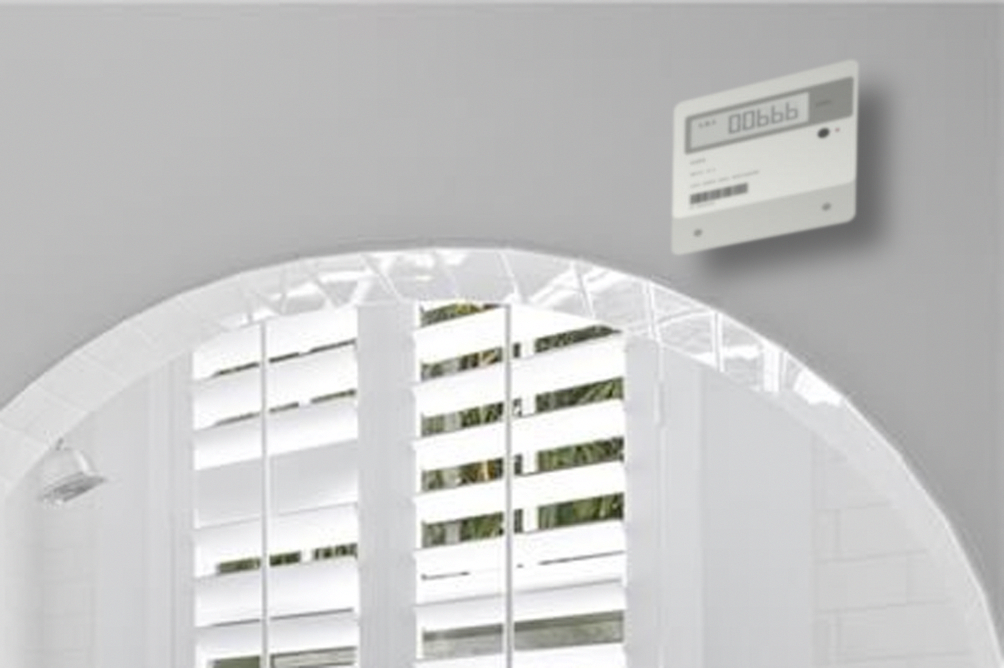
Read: 666 kWh
